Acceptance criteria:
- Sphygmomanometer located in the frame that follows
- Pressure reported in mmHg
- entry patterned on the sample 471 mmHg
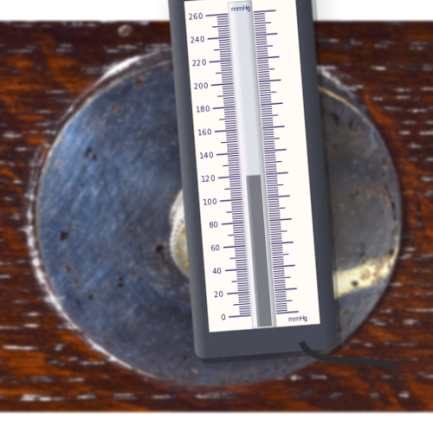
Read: 120 mmHg
